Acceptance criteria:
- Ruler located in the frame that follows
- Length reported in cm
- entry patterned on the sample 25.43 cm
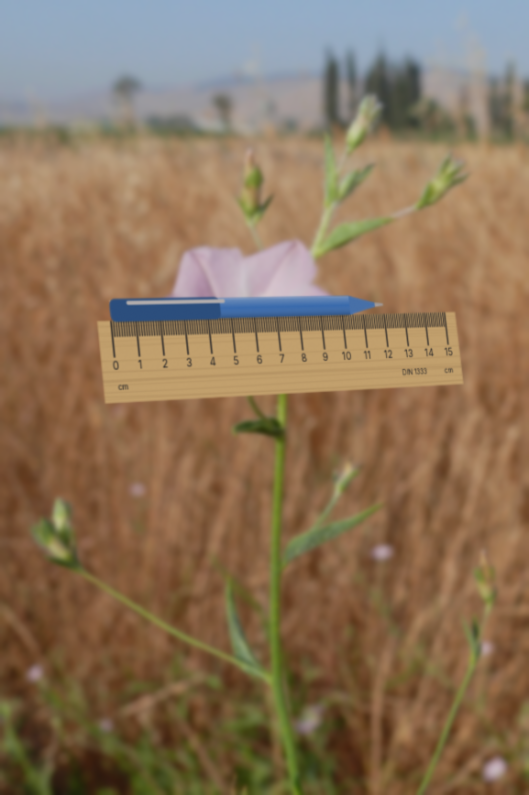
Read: 12 cm
